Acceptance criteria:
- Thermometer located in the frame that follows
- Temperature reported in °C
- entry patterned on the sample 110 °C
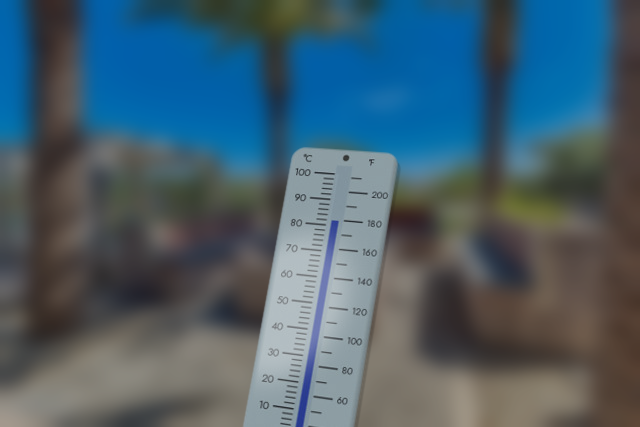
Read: 82 °C
